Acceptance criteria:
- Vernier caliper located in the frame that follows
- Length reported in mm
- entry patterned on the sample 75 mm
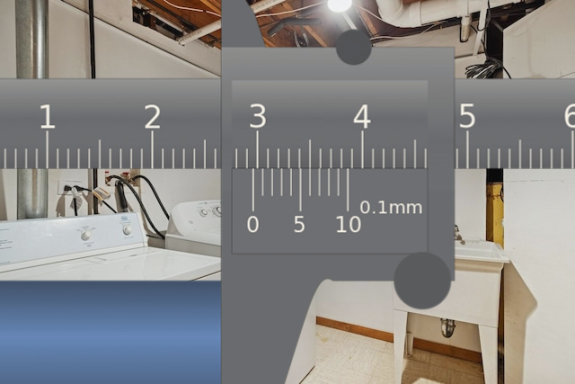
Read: 29.6 mm
